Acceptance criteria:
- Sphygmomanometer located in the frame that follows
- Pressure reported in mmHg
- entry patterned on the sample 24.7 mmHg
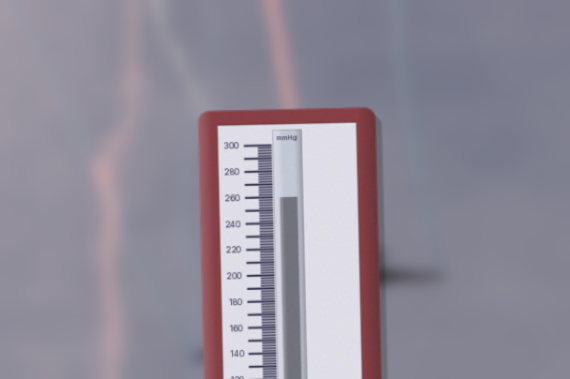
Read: 260 mmHg
